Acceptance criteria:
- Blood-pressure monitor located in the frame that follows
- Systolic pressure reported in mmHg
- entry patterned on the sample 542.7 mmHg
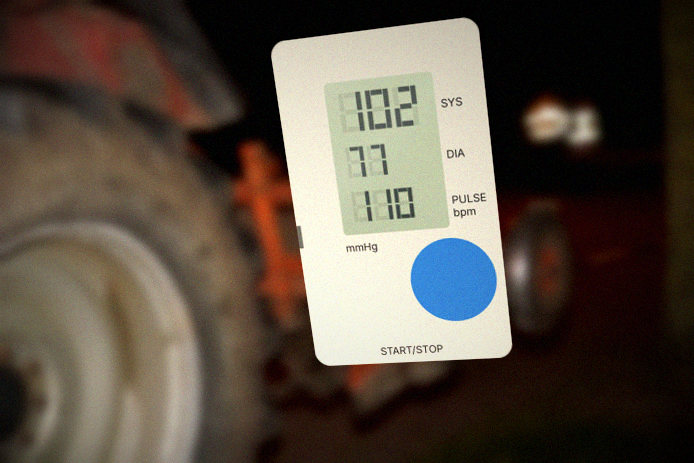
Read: 102 mmHg
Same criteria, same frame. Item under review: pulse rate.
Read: 110 bpm
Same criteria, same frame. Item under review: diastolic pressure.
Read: 77 mmHg
